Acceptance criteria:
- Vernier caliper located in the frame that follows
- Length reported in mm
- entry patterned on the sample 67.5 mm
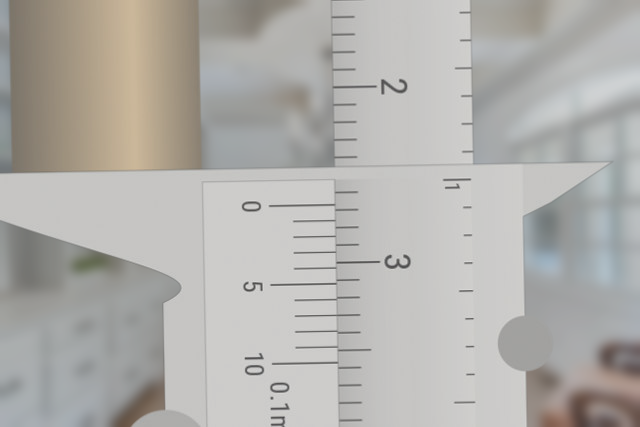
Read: 26.7 mm
